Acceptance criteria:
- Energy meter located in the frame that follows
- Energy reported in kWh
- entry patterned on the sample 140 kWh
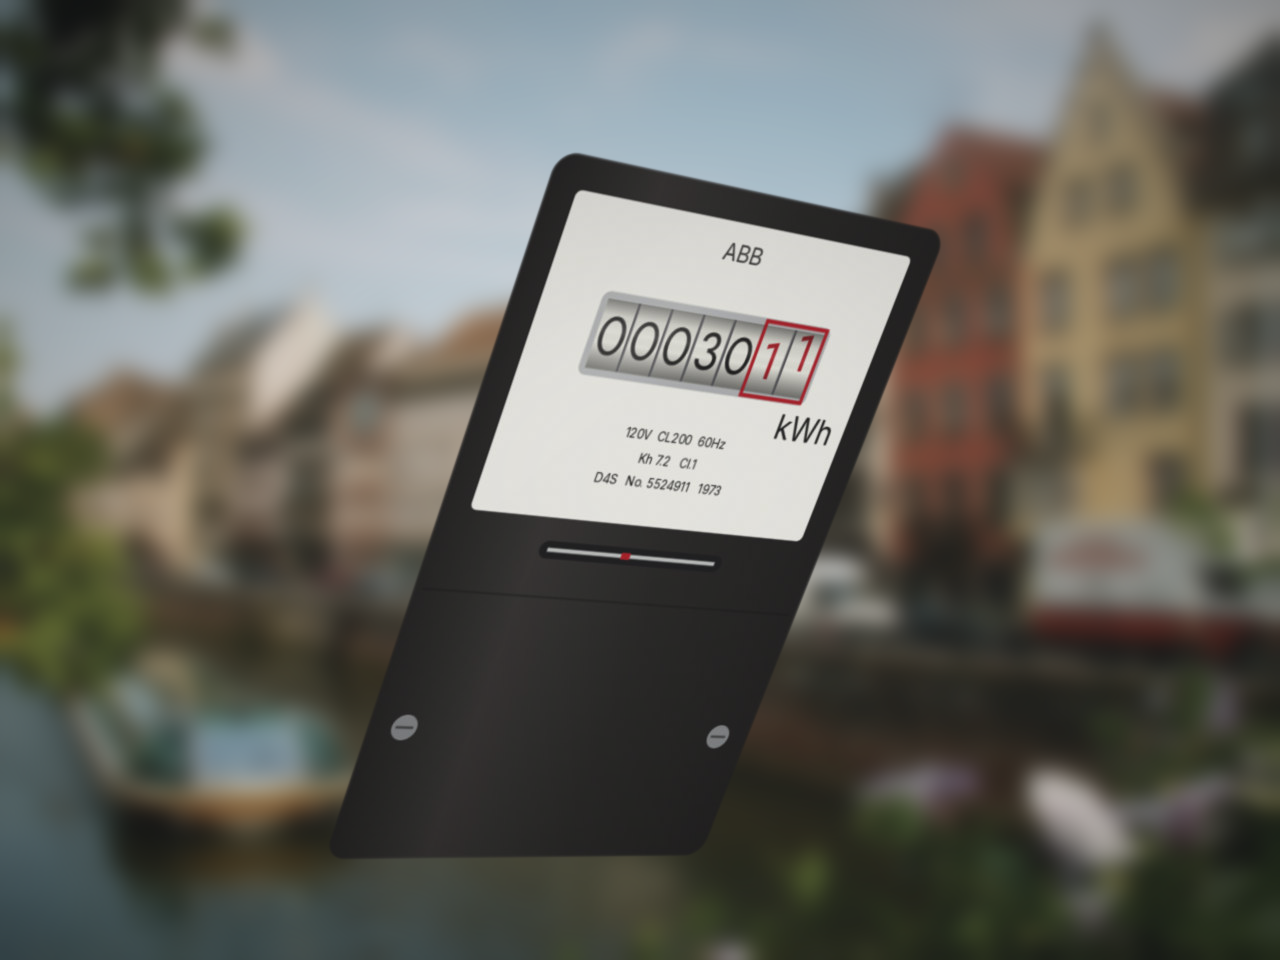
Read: 30.11 kWh
